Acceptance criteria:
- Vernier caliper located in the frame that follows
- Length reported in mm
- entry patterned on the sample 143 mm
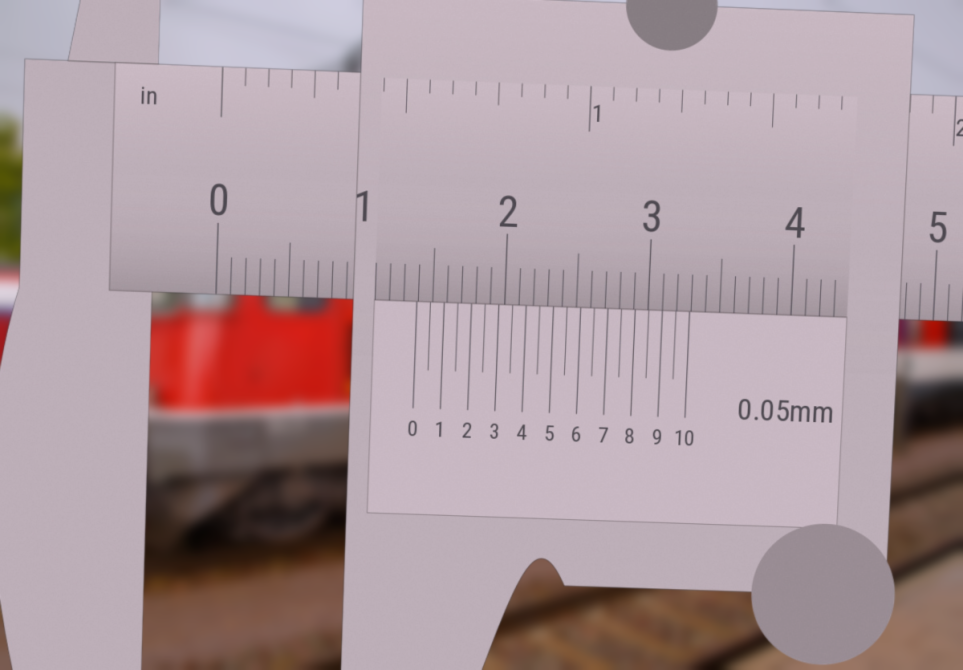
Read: 13.9 mm
